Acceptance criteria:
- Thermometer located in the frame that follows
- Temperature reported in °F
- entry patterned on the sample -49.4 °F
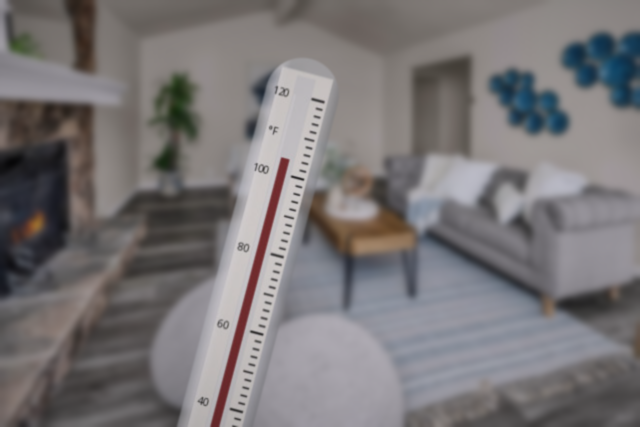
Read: 104 °F
